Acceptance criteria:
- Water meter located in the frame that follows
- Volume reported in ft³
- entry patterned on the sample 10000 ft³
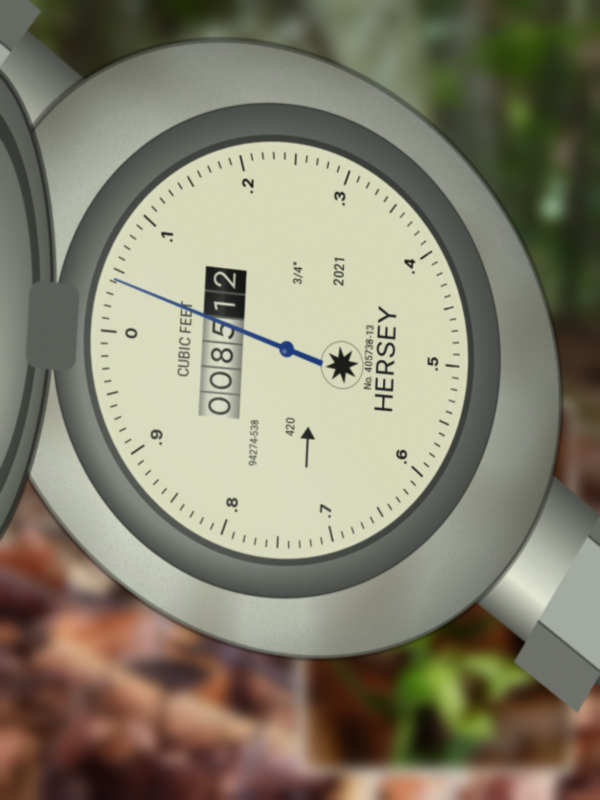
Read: 8512.04 ft³
